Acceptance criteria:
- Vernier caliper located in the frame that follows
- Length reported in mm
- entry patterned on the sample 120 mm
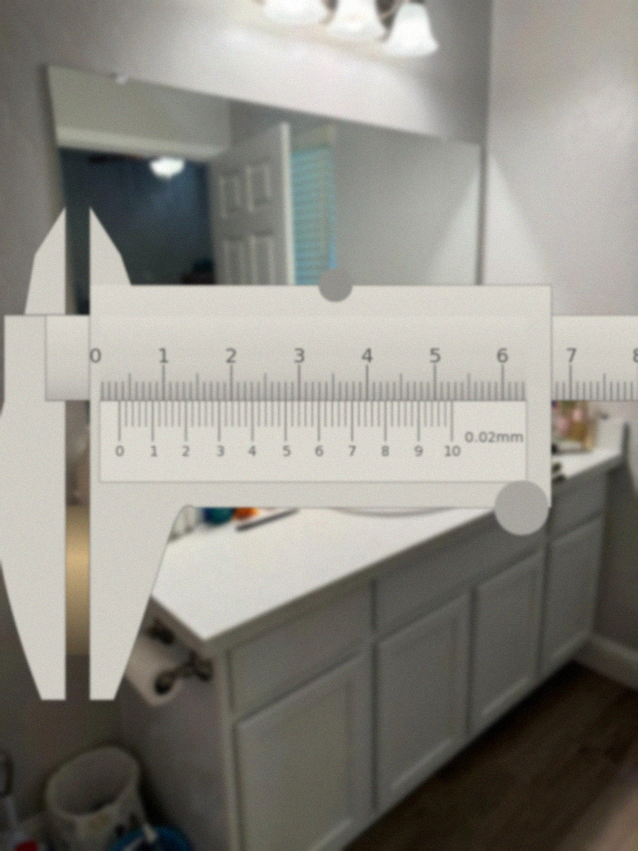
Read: 3.5 mm
